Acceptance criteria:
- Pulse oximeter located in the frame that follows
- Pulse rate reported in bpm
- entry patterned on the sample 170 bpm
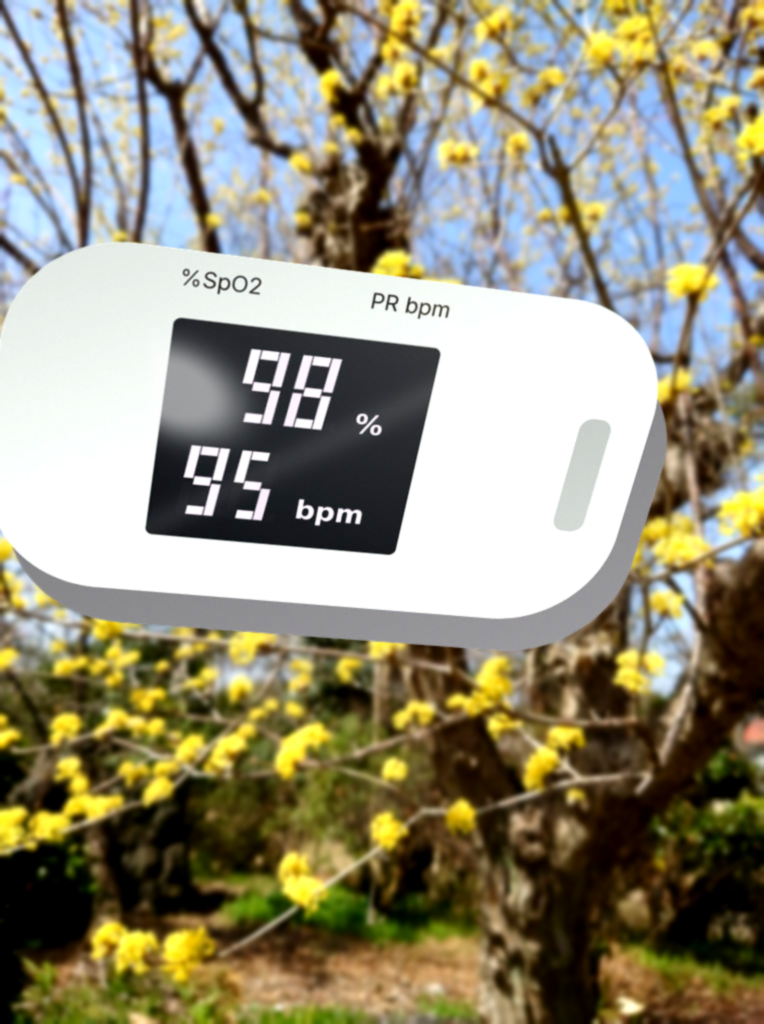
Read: 95 bpm
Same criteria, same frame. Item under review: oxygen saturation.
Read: 98 %
